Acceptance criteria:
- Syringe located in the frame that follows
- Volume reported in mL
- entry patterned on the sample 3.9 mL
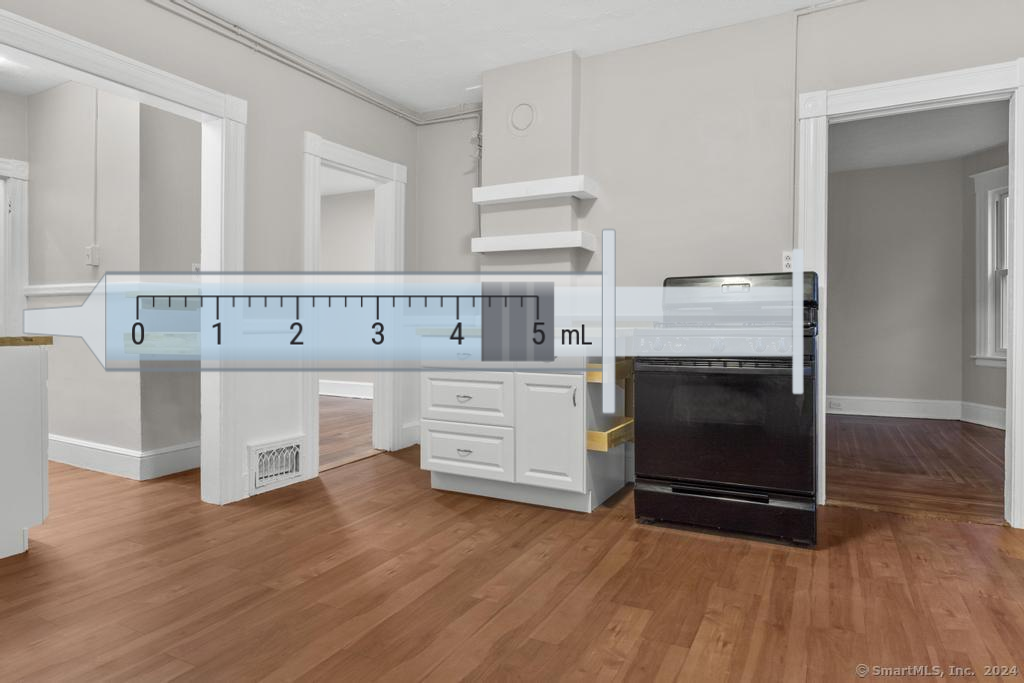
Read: 4.3 mL
